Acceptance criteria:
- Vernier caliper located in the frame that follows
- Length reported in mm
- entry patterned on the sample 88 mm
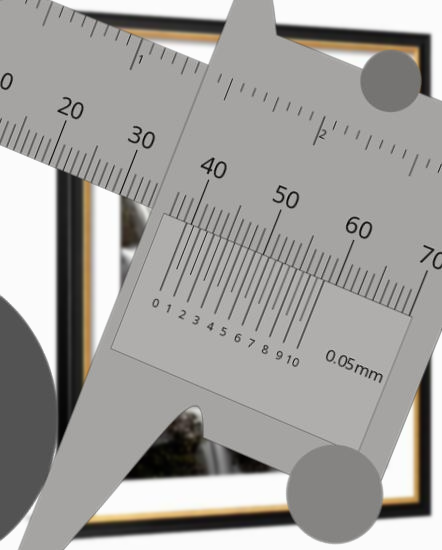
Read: 39.4 mm
